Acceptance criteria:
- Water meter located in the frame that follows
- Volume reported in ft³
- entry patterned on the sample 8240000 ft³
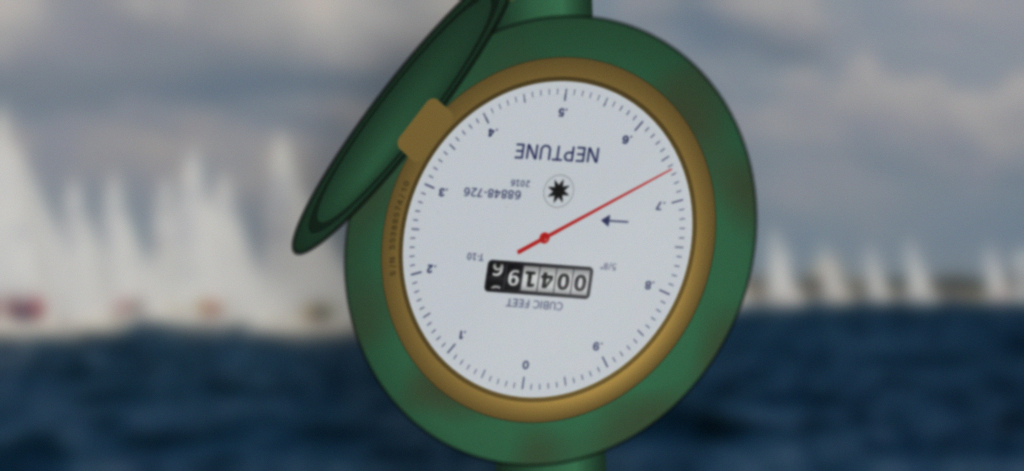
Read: 4195.66 ft³
